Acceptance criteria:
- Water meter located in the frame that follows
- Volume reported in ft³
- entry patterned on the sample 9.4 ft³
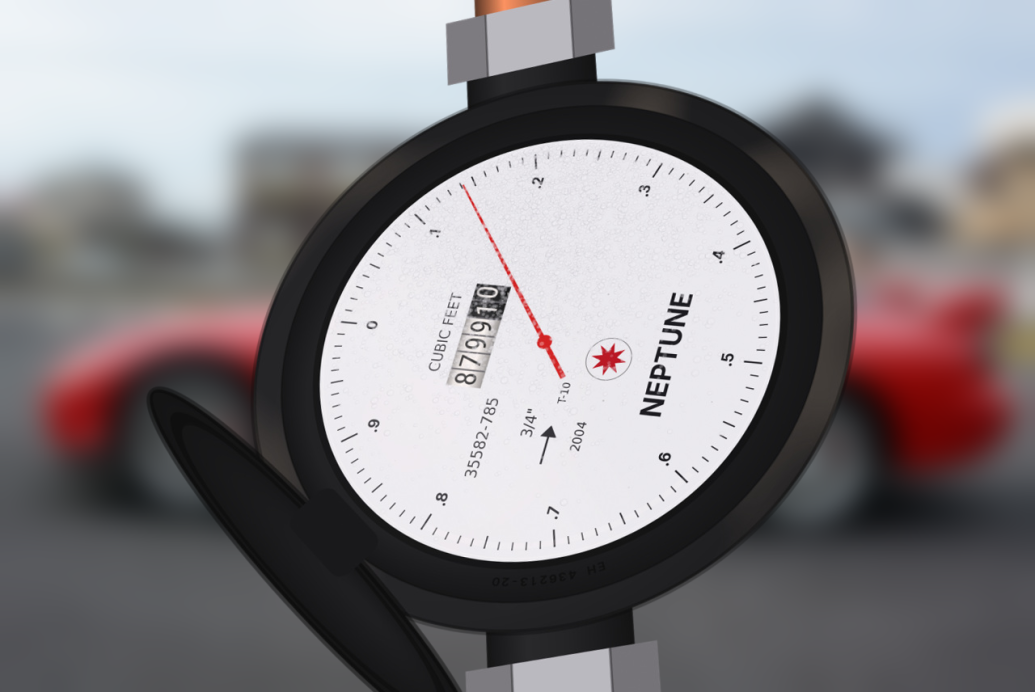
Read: 879910.14 ft³
